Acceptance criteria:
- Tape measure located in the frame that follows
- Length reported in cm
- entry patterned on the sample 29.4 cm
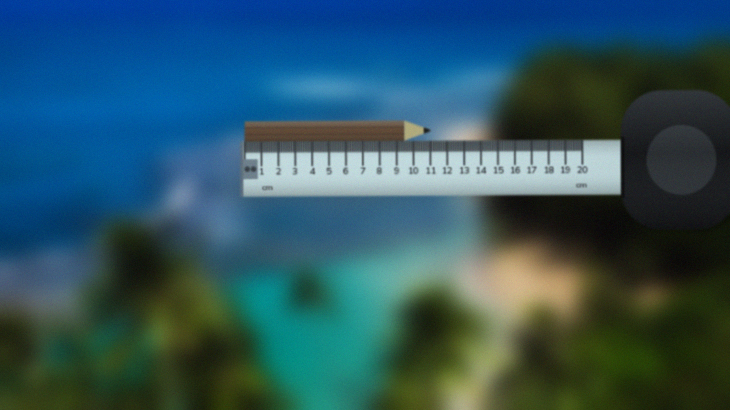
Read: 11 cm
